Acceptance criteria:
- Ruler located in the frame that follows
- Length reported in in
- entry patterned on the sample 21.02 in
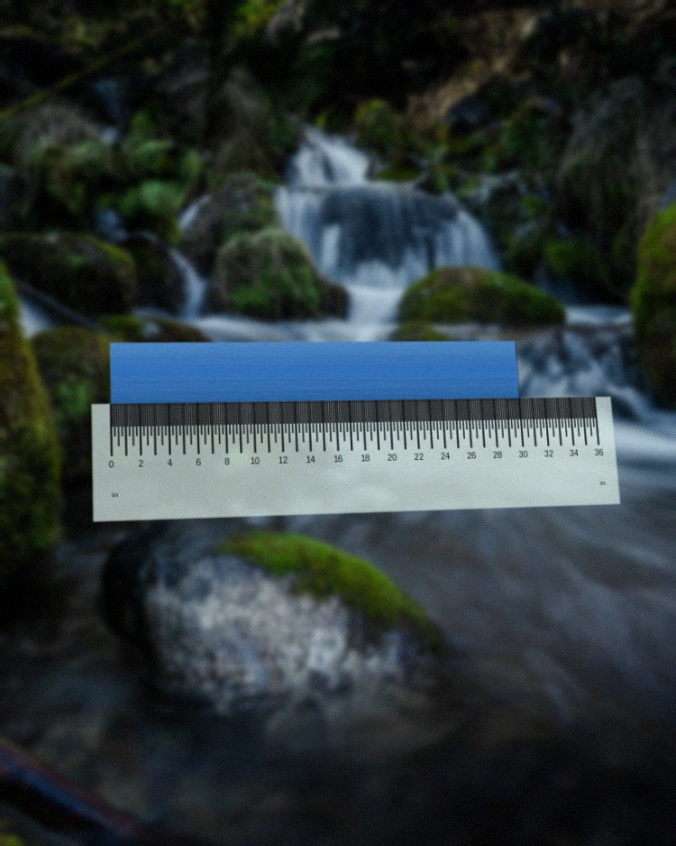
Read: 30 in
